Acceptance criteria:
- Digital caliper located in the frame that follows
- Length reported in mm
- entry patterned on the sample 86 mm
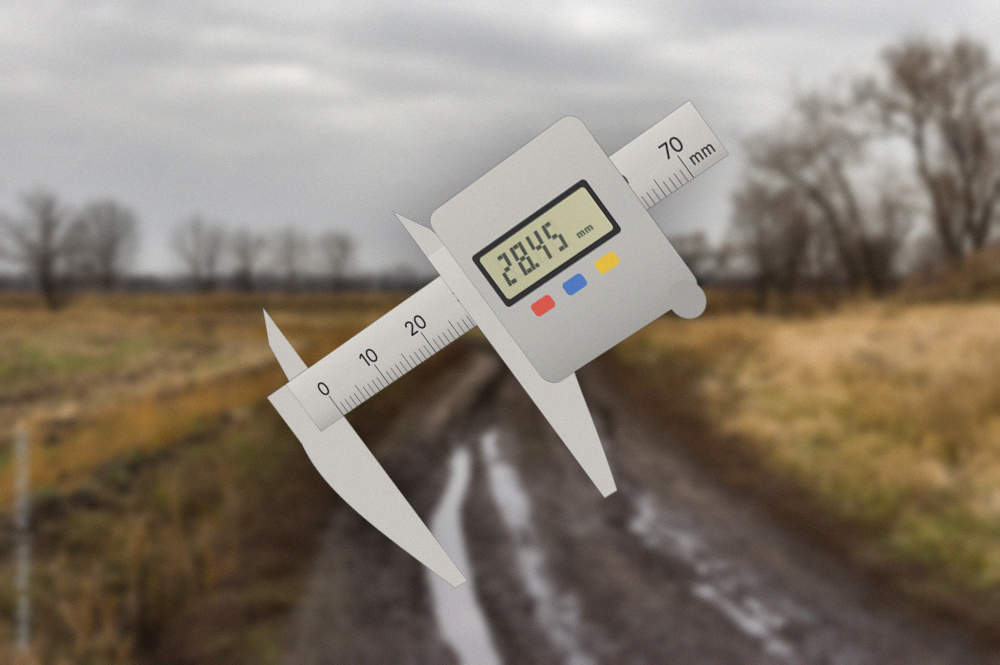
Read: 28.45 mm
